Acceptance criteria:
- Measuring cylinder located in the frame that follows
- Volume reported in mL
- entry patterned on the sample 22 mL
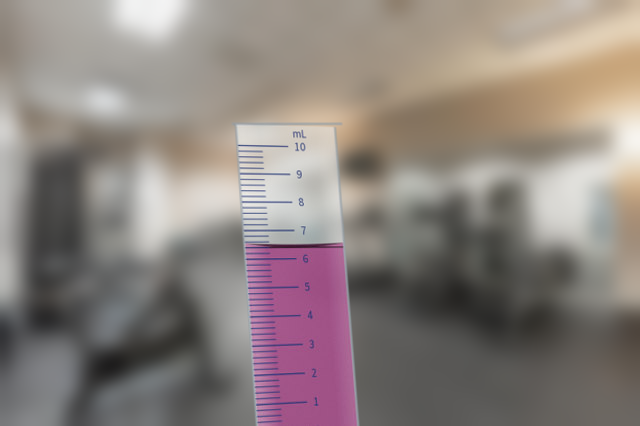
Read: 6.4 mL
